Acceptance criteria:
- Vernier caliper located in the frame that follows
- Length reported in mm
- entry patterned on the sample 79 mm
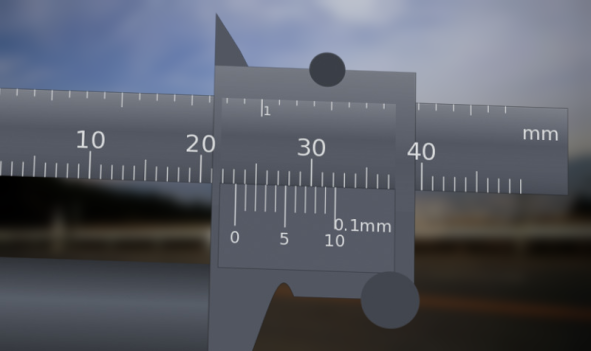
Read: 23.2 mm
